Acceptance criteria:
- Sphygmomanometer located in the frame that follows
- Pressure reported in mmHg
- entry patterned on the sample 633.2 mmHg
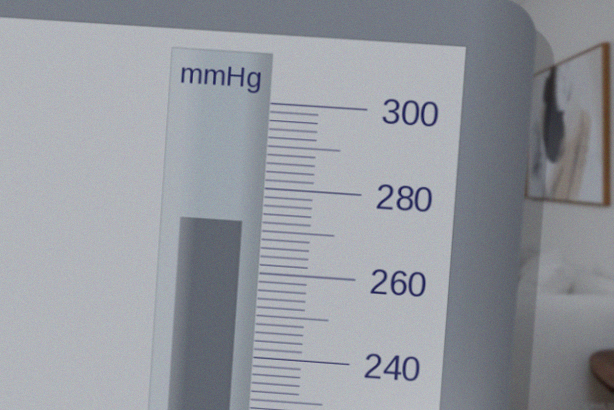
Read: 272 mmHg
